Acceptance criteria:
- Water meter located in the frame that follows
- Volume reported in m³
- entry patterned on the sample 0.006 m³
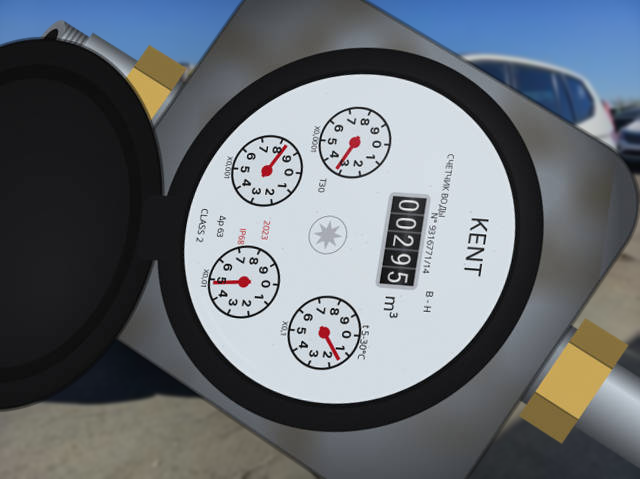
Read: 295.1483 m³
